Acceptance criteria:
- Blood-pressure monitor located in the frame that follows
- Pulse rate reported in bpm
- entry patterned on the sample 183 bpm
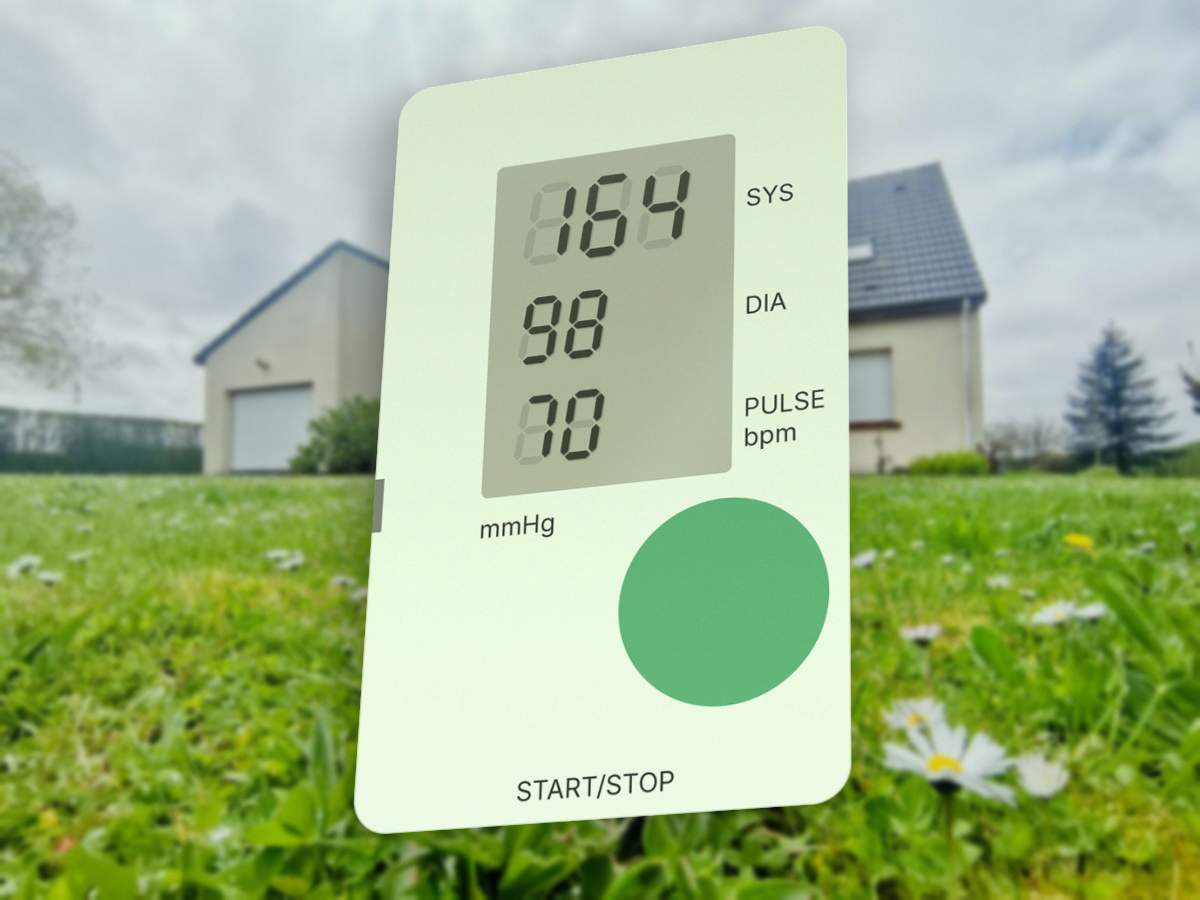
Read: 70 bpm
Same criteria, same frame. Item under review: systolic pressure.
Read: 164 mmHg
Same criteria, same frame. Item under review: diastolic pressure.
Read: 98 mmHg
